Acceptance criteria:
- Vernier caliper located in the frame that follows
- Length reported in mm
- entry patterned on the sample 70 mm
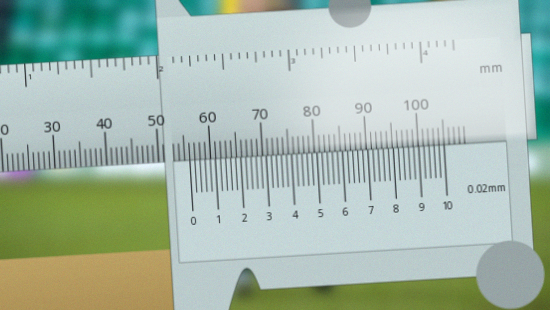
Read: 56.0 mm
